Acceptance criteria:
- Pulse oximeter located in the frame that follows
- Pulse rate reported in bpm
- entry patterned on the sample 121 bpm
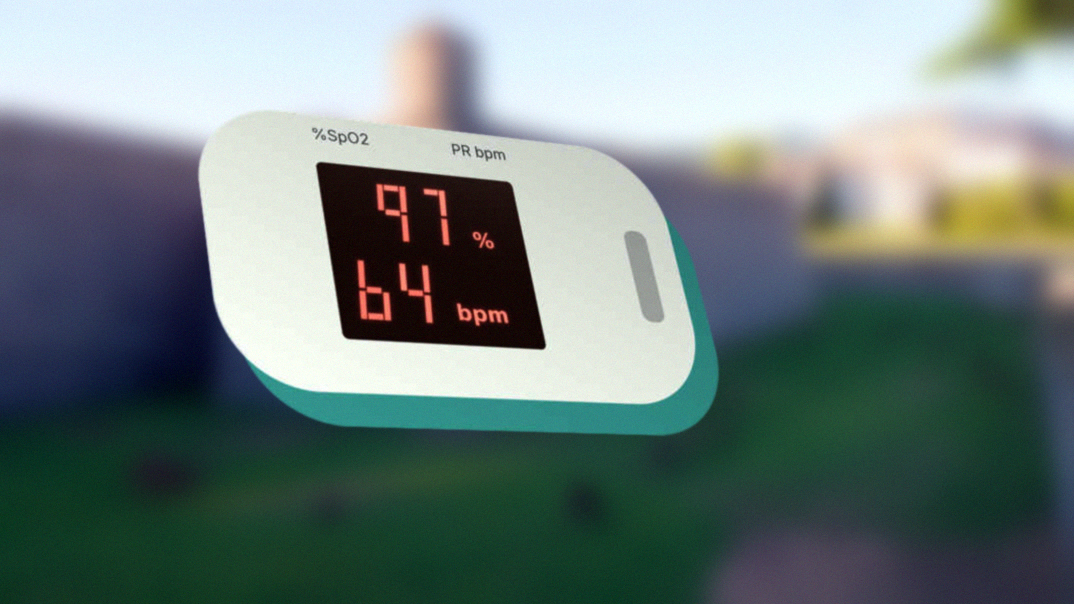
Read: 64 bpm
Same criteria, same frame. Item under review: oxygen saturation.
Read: 97 %
